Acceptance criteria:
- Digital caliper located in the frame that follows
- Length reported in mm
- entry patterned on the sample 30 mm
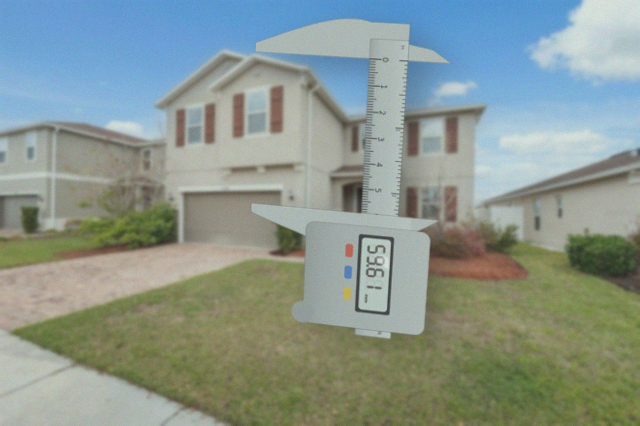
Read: 59.61 mm
